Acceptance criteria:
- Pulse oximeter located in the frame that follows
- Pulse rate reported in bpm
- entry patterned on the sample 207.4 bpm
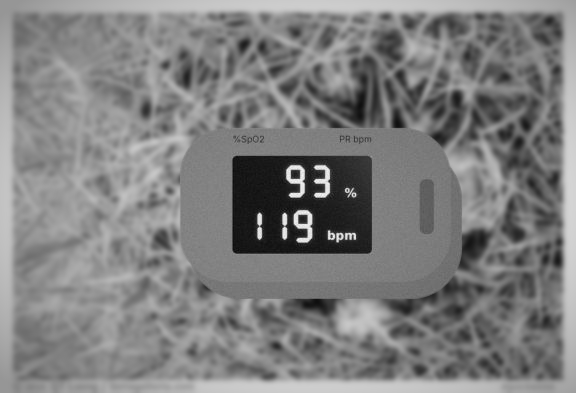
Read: 119 bpm
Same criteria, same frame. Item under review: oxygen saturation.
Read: 93 %
